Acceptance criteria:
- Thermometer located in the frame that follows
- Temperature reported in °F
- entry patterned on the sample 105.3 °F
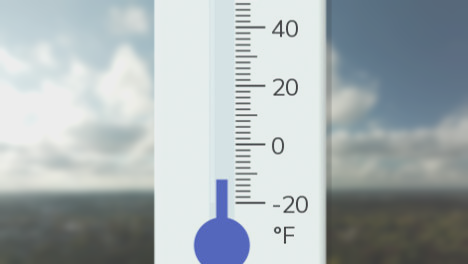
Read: -12 °F
